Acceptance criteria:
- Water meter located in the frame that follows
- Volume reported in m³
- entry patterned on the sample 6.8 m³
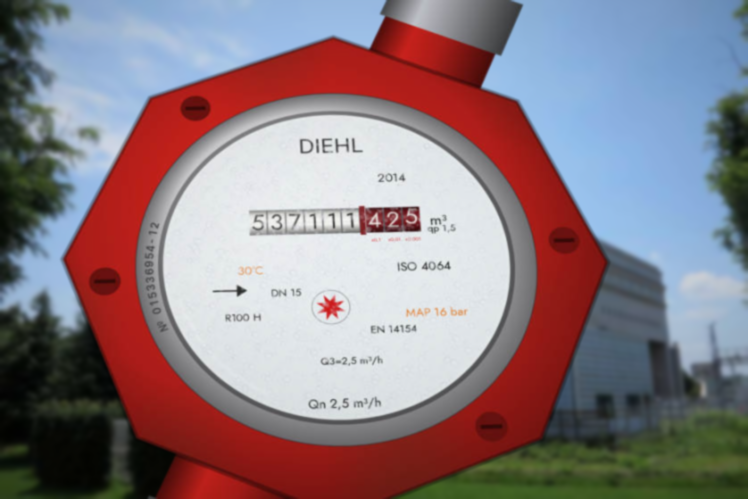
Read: 537111.425 m³
